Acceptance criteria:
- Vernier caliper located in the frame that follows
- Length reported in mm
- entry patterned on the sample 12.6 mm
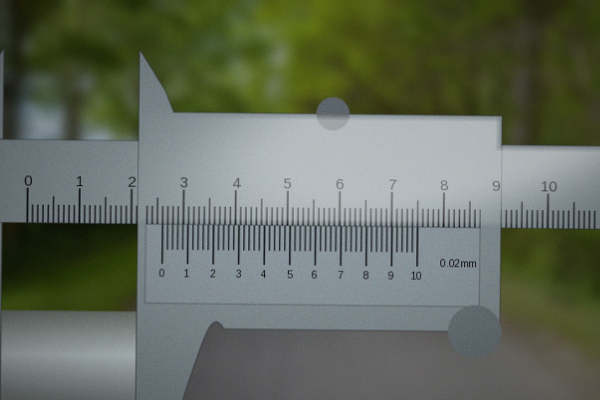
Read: 26.0 mm
